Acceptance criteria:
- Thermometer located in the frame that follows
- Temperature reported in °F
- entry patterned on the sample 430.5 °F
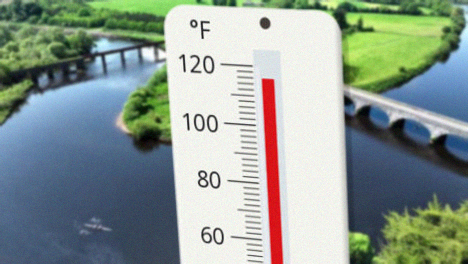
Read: 116 °F
